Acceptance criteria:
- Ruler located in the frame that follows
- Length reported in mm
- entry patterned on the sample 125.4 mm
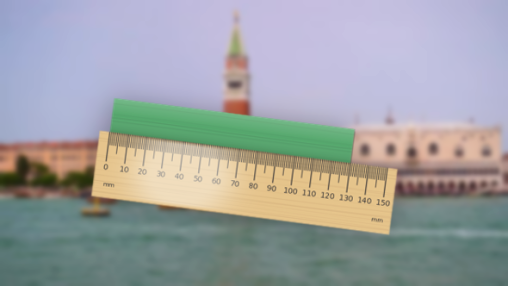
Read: 130 mm
